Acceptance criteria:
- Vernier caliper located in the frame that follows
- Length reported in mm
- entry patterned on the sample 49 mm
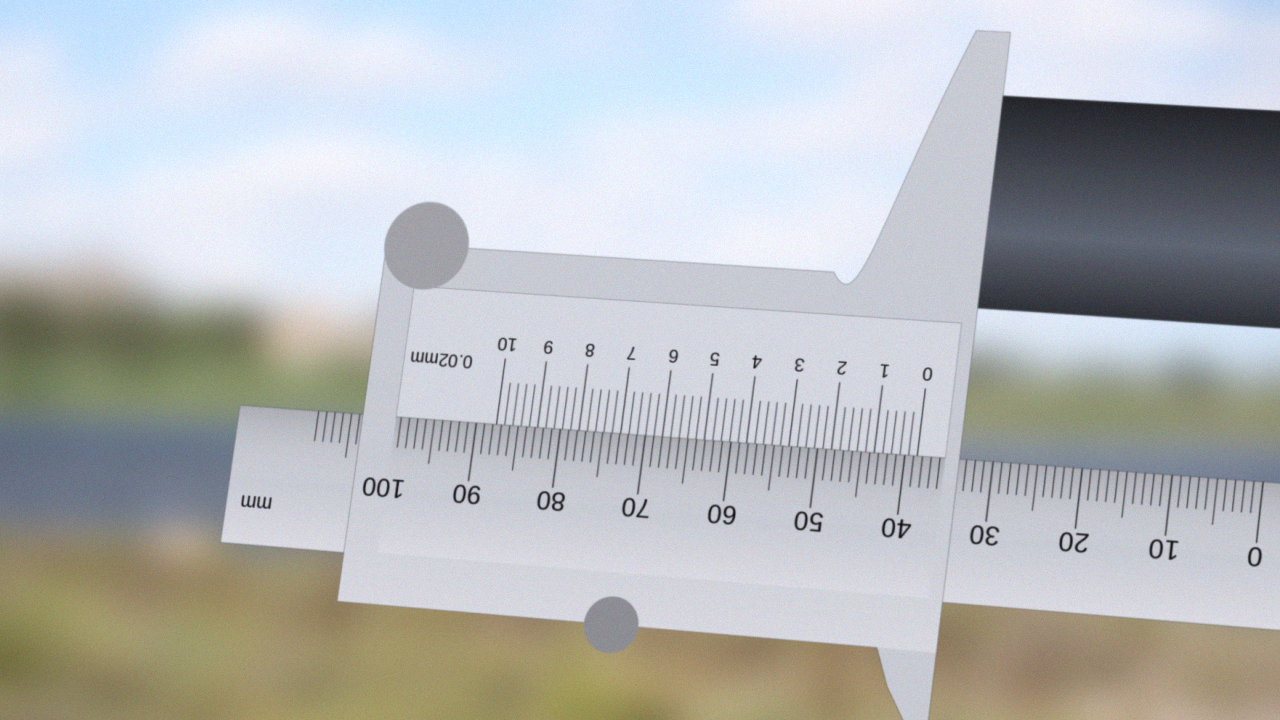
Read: 38.6 mm
